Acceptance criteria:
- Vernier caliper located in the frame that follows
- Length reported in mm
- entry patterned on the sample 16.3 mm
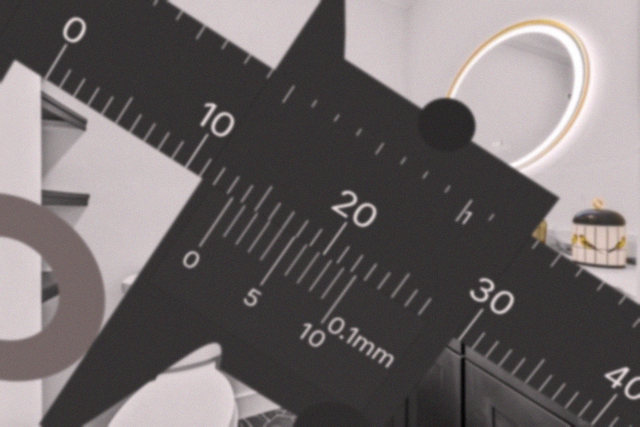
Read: 13.4 mm
